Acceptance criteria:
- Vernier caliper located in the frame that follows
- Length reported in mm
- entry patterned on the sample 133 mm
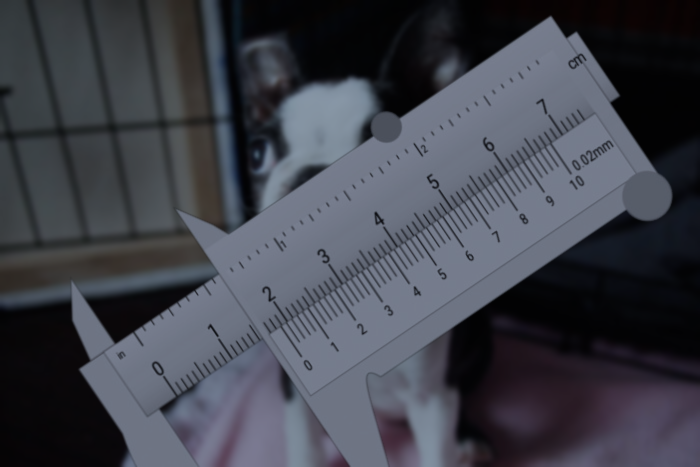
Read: 18.8 mm
